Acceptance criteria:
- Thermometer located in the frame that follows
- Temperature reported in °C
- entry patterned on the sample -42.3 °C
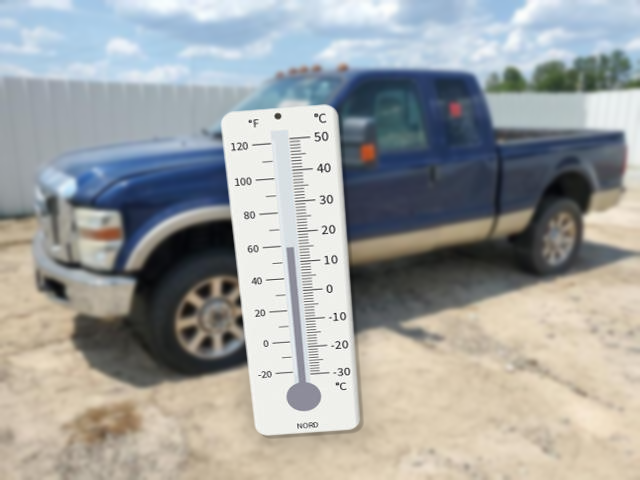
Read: 15 °C
